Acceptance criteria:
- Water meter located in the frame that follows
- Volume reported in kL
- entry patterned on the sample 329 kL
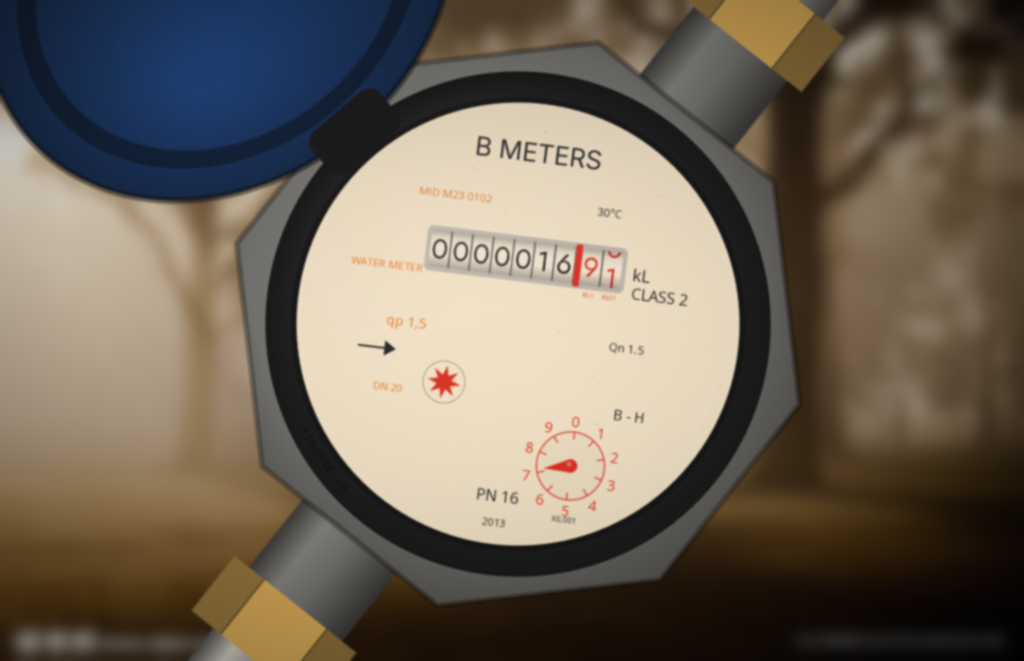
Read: 16.907 kL
